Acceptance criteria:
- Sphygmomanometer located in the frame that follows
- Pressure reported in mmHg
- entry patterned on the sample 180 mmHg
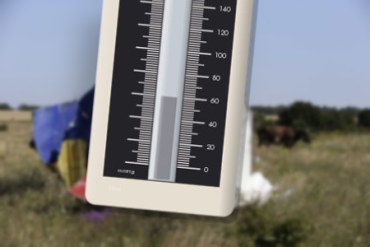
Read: 60 mmHg
